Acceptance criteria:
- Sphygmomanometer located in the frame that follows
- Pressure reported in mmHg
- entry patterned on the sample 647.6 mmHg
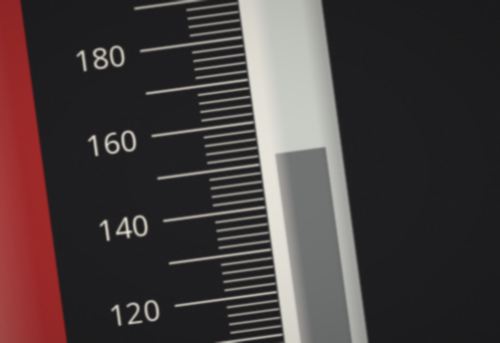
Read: 152 mmHg
